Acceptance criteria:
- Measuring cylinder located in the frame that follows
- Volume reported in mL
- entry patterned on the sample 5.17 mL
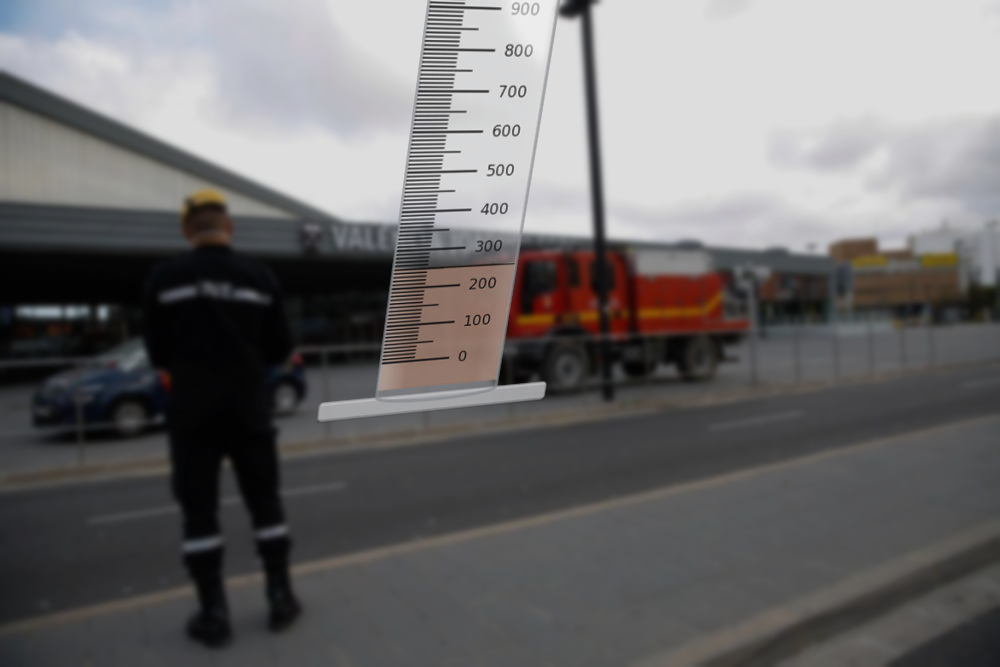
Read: 250 mL
